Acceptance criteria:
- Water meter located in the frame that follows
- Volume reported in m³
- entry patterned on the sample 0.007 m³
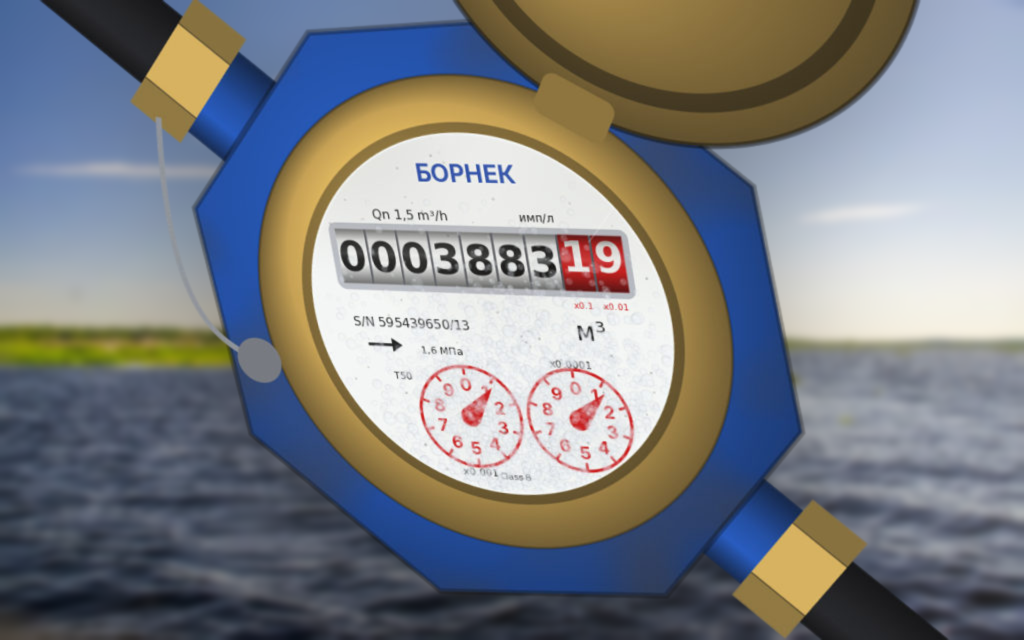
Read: 3883.1911 m³
